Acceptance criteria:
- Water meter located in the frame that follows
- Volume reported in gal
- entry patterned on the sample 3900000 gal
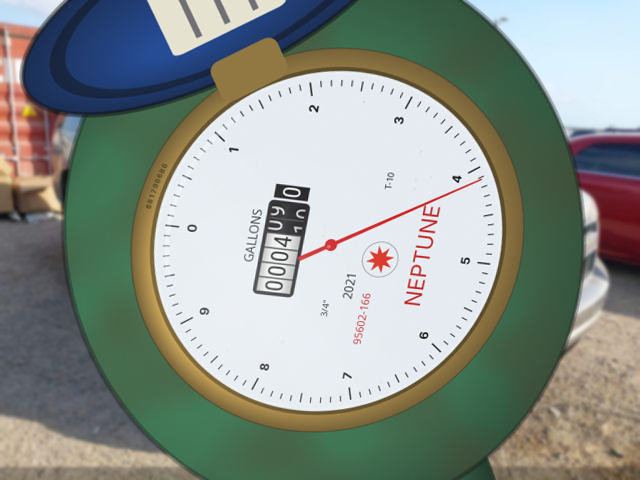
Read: 4094.1 gal
